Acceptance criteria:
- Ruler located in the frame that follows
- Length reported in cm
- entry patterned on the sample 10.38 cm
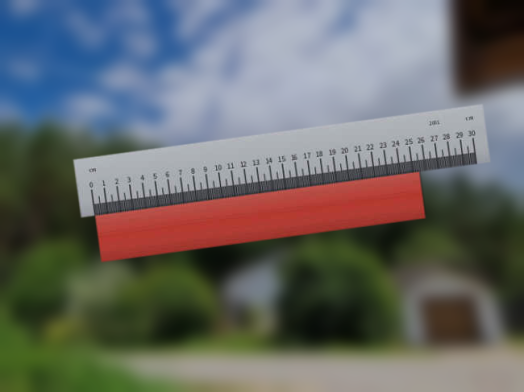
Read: 25.5 cm
